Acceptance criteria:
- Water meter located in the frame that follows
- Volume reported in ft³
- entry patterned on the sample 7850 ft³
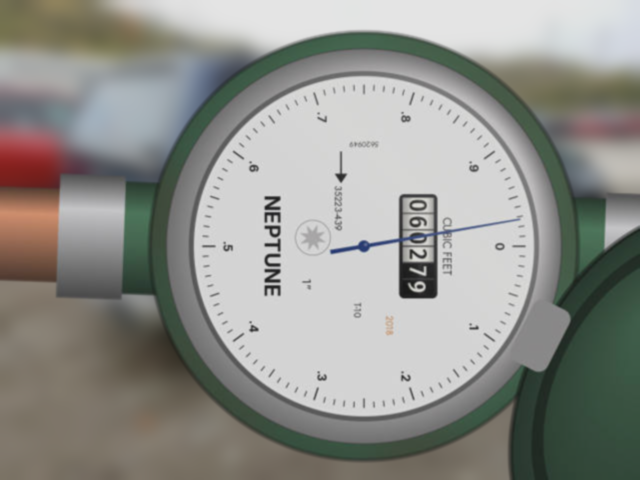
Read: 60278.97 ft³
